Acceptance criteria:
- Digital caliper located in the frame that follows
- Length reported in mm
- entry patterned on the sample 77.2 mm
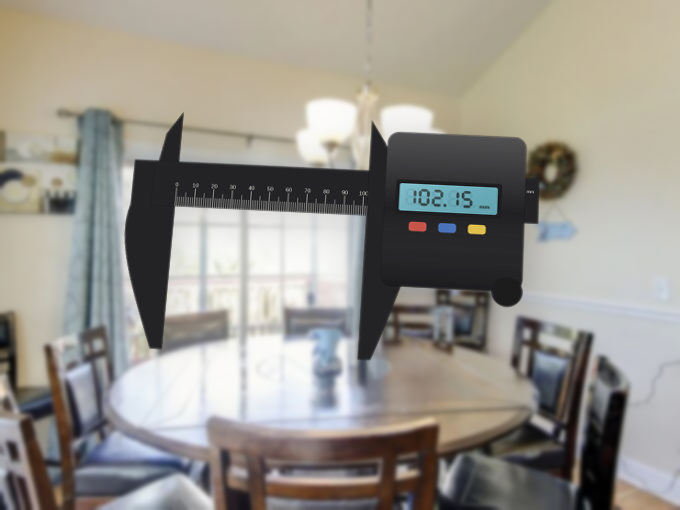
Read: 102.15 mm
